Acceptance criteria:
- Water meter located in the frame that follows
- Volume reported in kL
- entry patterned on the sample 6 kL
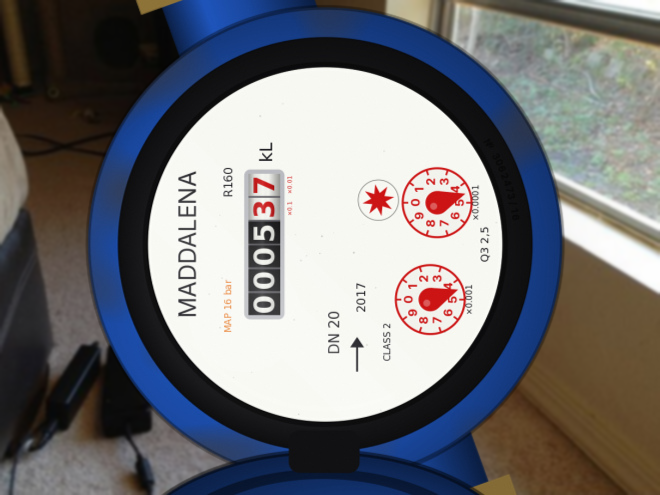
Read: 5.3744 kL
